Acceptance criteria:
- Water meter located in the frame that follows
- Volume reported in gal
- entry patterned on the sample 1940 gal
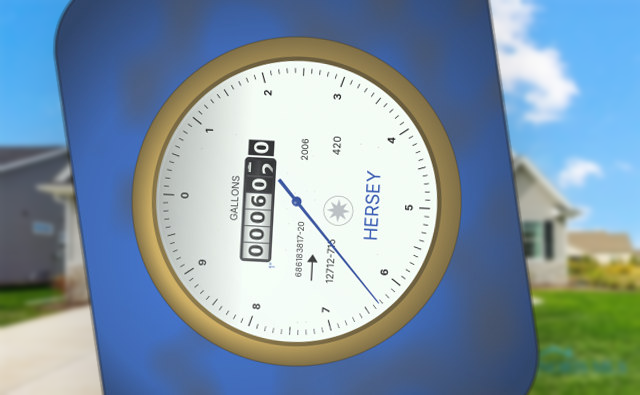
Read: 6016.3 gal
